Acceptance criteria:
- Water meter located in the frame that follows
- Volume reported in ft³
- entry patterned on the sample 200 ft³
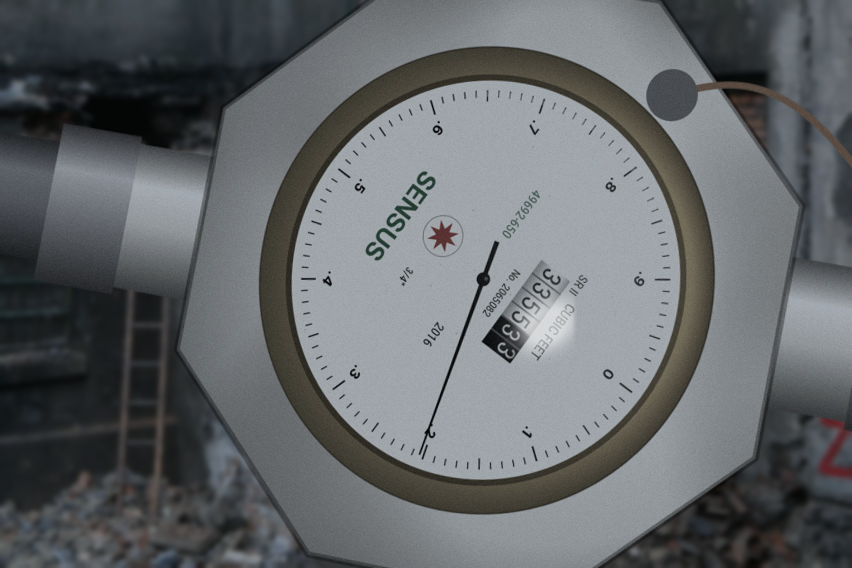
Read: 335533.20 ft³
